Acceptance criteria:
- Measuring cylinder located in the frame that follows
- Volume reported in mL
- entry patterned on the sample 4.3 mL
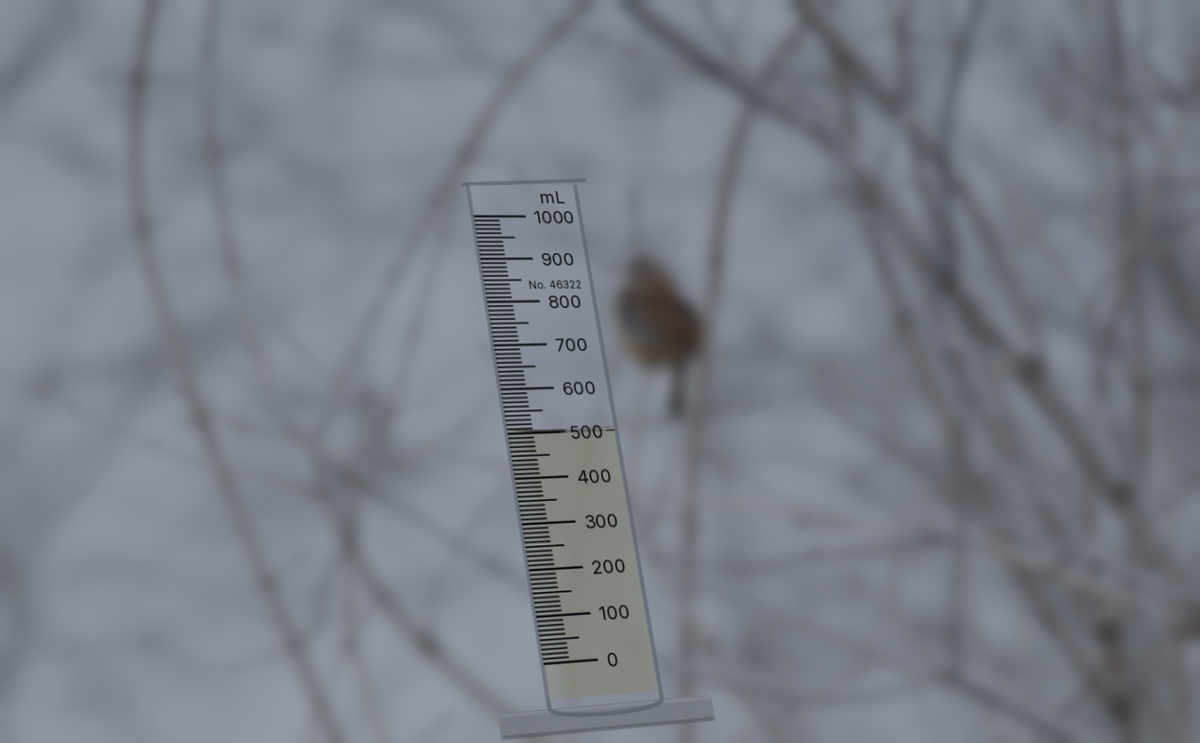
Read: 500 mL
